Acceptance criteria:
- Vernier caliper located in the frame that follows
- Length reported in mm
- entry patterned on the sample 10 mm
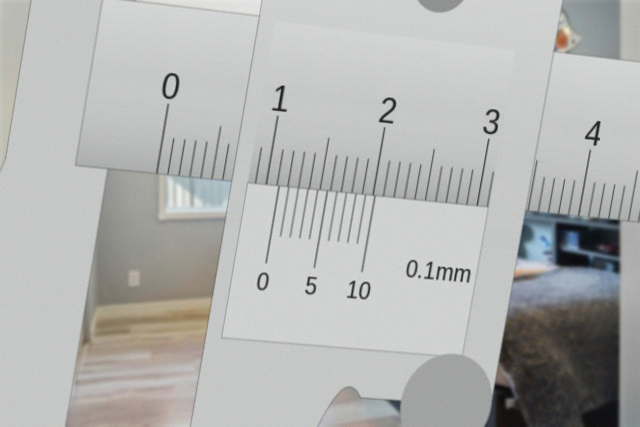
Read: 11.2 mm
